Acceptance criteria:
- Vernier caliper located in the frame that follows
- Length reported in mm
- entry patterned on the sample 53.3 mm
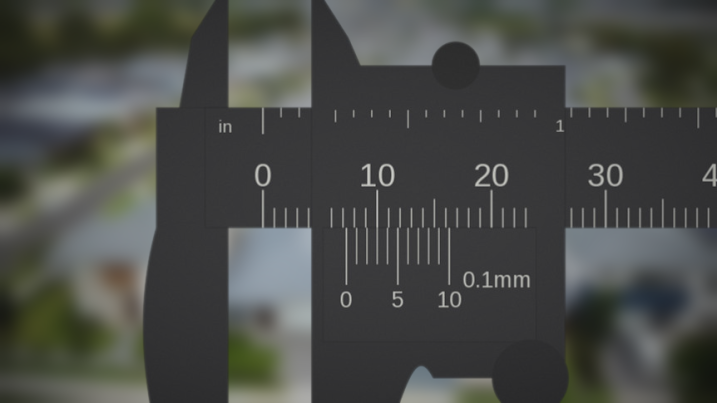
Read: 7.3 mm
